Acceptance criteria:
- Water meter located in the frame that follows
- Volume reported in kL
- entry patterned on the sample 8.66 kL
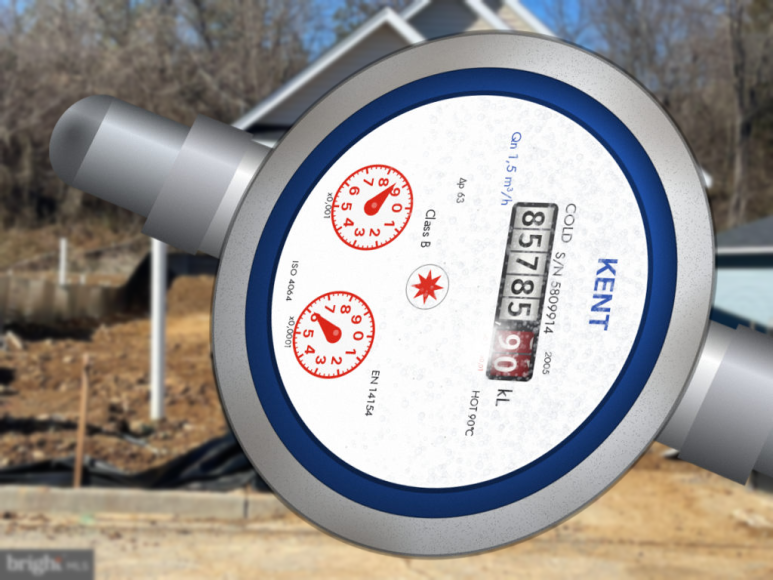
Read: 85785.8986 kL
